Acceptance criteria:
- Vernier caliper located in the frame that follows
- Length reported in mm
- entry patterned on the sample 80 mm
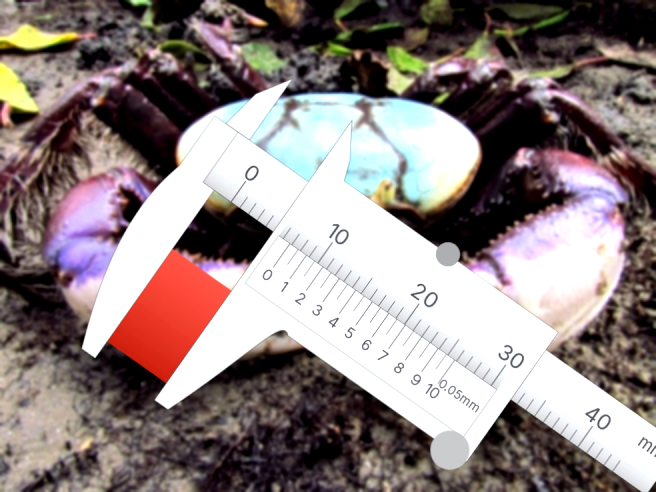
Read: 6.8 mm
